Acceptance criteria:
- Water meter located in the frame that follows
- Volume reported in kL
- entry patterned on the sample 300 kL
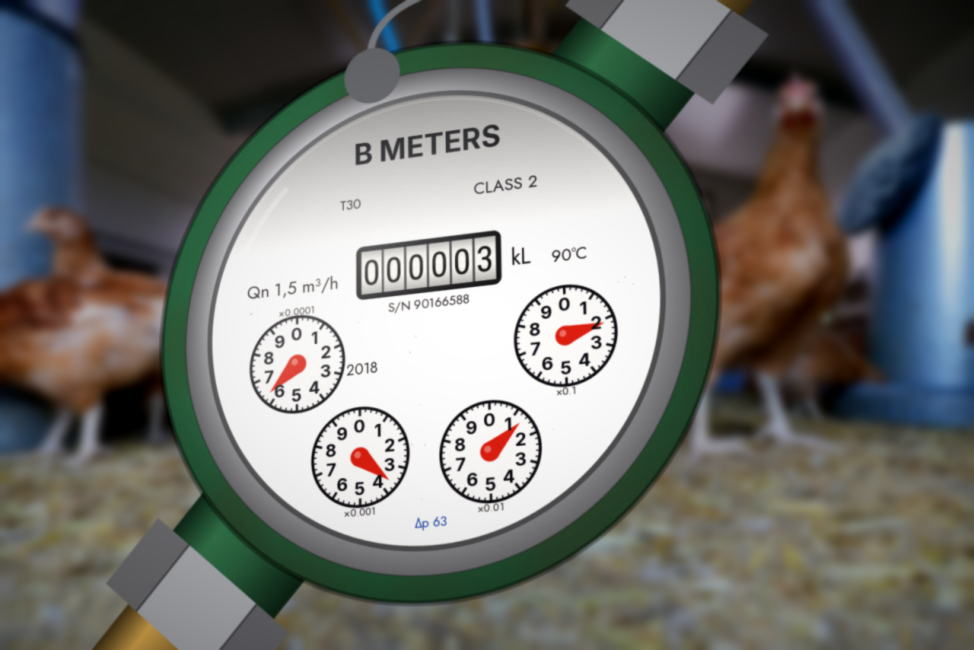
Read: 3.2136 kL
